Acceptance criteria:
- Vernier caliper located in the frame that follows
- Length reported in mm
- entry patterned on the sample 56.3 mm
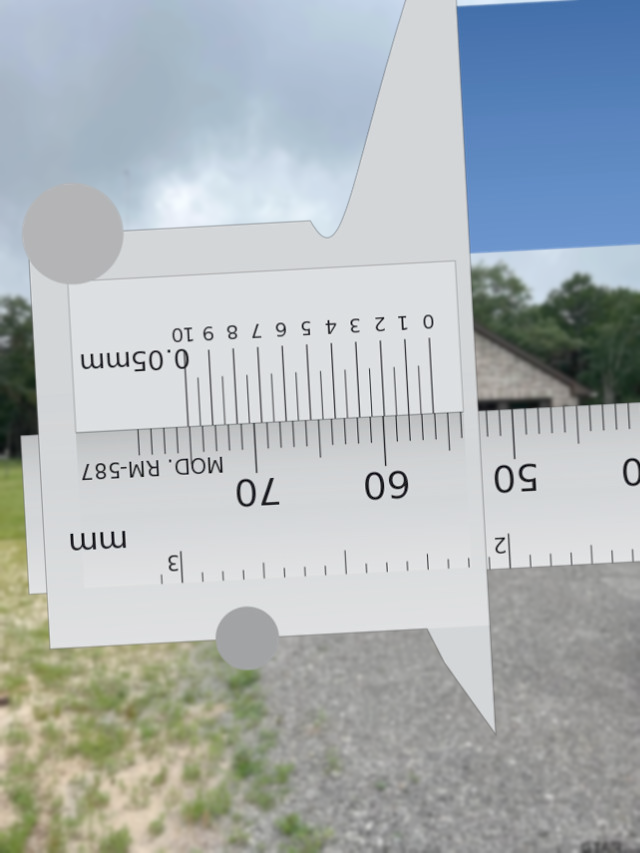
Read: 56.1 mm
